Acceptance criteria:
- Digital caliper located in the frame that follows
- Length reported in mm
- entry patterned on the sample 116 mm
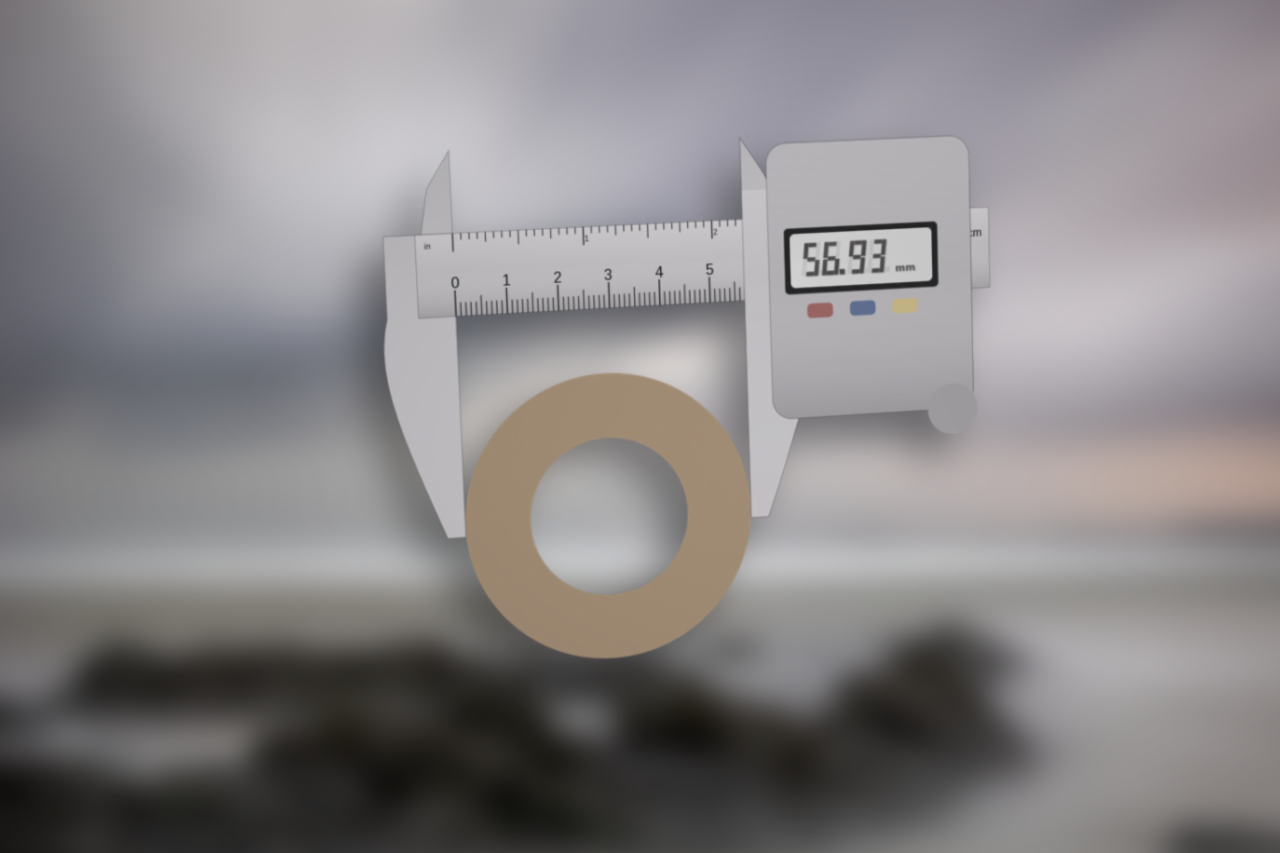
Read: 56.93 mm
